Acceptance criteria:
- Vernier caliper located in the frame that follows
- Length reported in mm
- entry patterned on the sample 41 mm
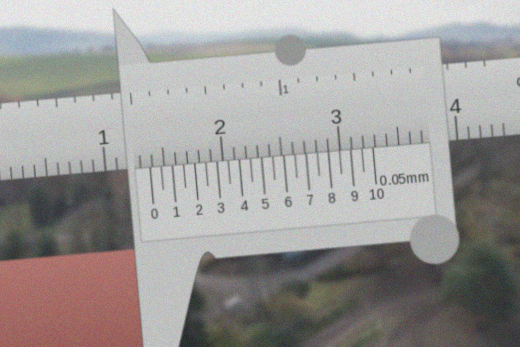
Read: 13.8 mm
